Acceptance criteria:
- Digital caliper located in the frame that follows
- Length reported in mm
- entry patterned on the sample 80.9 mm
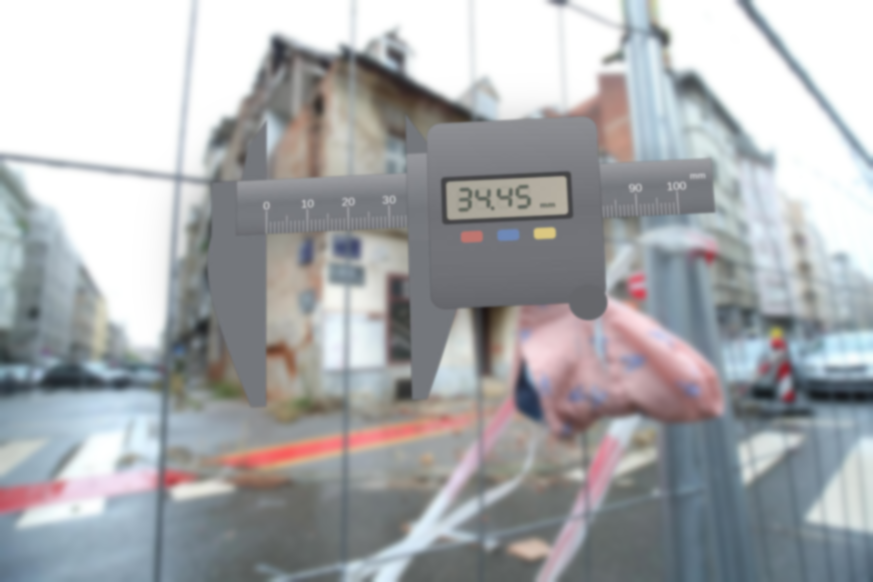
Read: 34.45 mm
